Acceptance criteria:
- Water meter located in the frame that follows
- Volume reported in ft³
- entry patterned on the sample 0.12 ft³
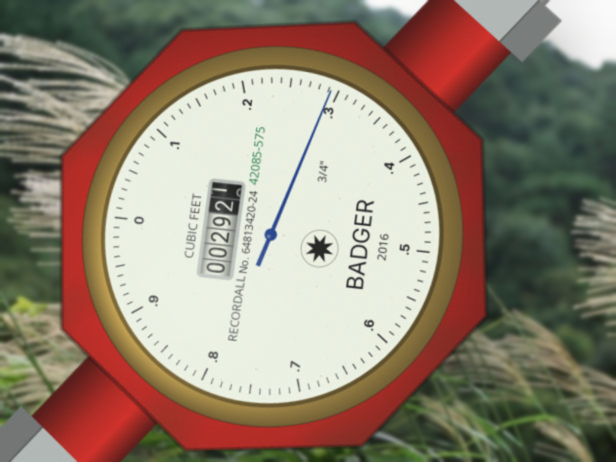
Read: 2921.29 ft³
